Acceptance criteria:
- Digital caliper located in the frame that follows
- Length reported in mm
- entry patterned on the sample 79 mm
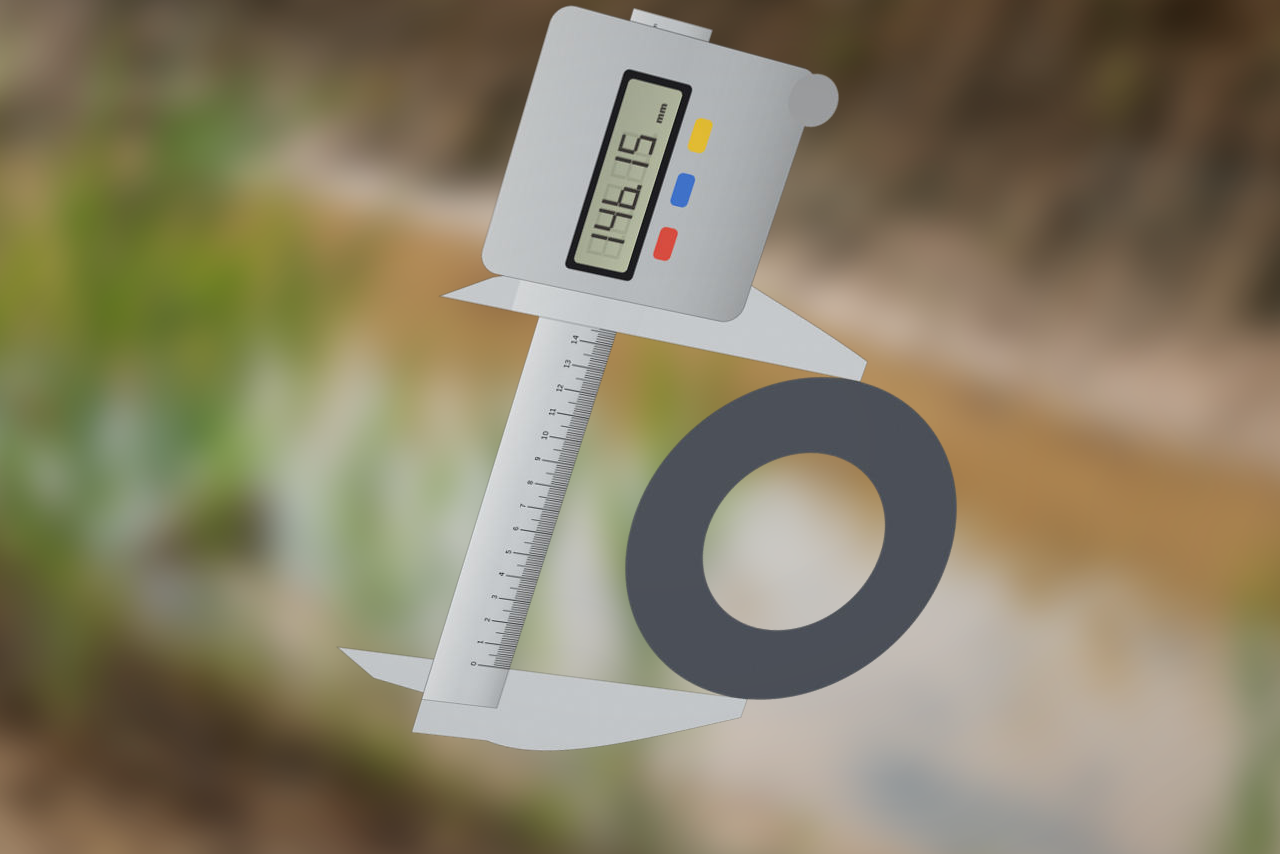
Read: 146.15 mm
